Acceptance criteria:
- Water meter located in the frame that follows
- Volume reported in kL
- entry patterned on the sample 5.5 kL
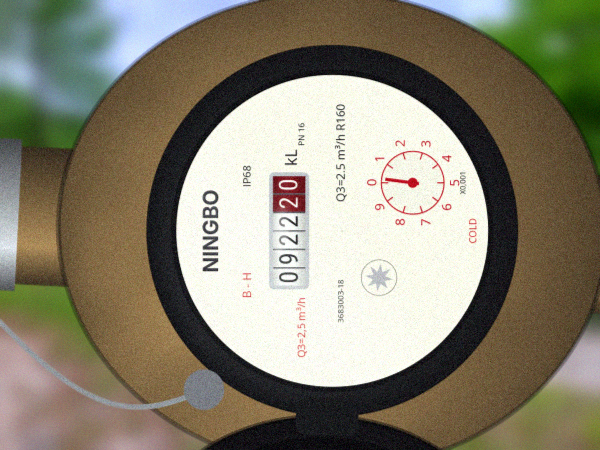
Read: 922.200 kL
